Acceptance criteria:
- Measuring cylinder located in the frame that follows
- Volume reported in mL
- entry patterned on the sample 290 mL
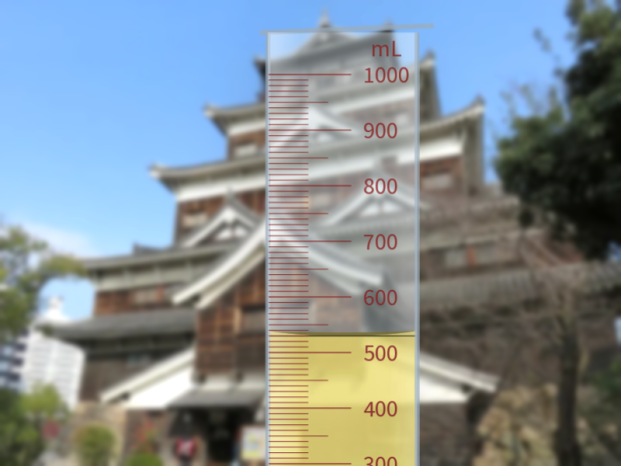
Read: 530 mL
